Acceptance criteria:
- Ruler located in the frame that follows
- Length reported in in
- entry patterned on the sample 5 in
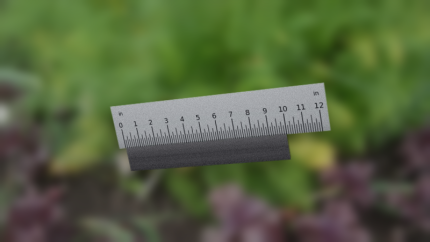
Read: 10 in
